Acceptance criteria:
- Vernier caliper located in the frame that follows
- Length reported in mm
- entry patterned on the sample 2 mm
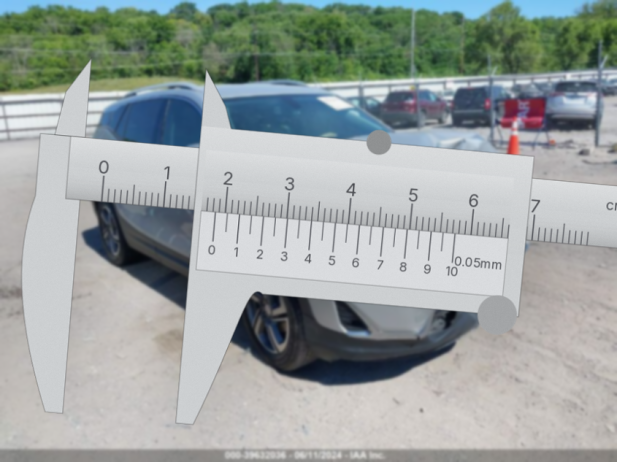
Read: 18.4 mm
